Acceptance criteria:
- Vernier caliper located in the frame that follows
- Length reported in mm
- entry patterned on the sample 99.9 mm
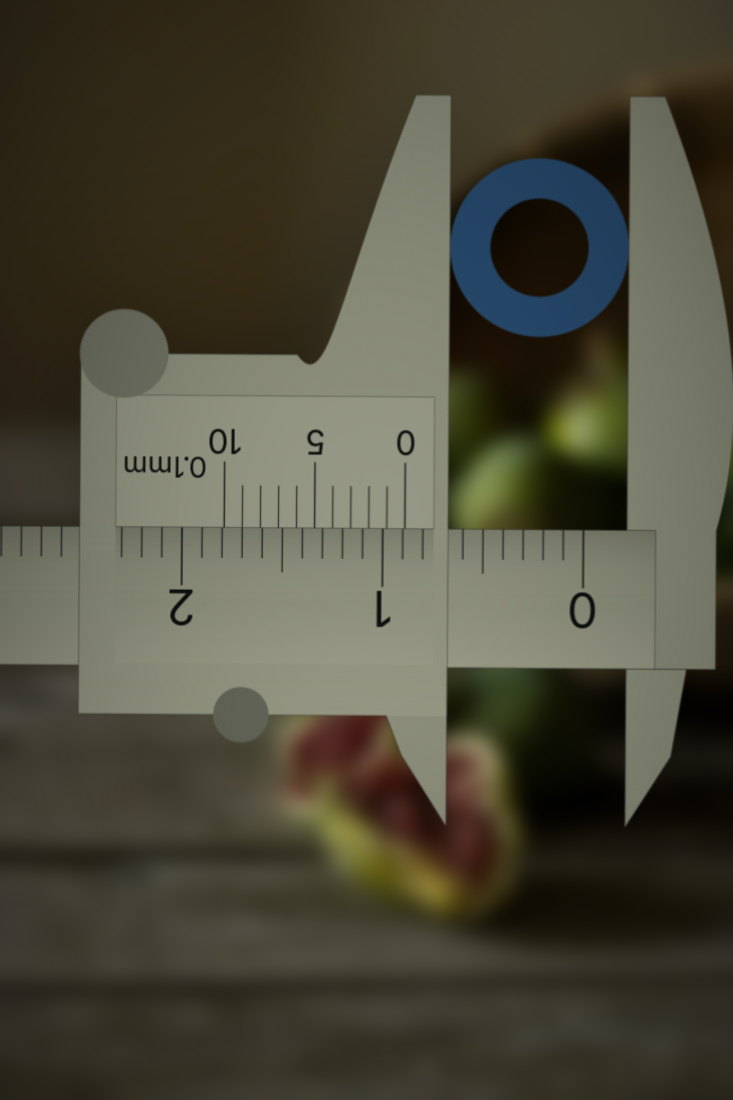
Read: 8.9 mm
